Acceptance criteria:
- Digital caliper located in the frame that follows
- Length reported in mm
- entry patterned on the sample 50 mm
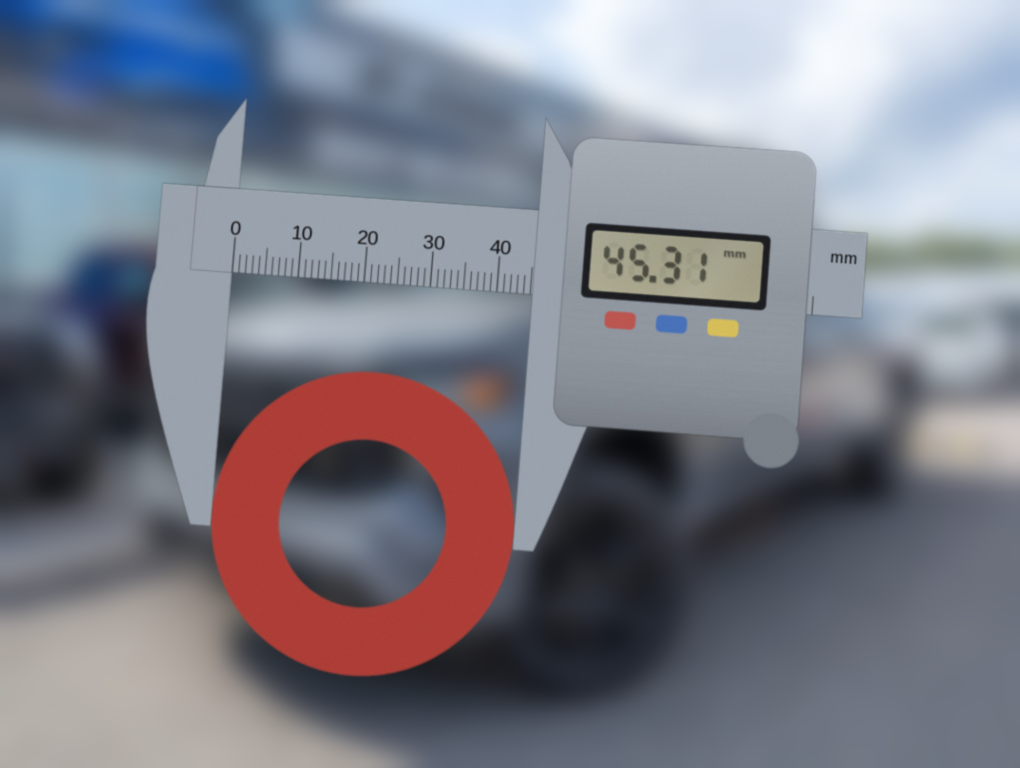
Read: 45.31 mm
